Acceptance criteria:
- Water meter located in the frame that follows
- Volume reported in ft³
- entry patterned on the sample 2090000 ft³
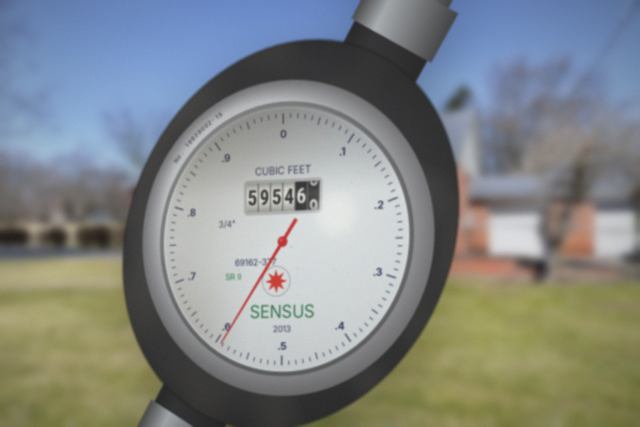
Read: 595468.59 ft³
